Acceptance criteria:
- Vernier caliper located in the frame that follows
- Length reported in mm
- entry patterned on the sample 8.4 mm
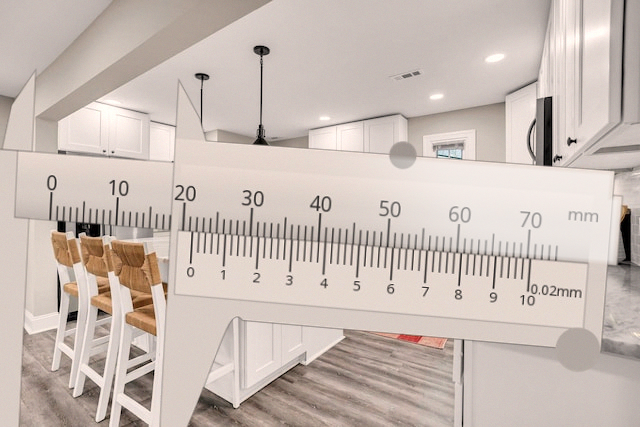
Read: 21.4 mm
